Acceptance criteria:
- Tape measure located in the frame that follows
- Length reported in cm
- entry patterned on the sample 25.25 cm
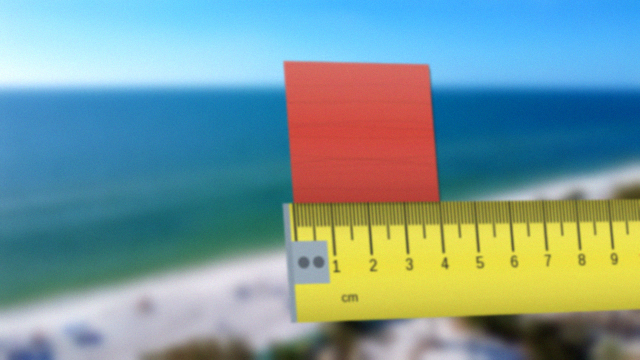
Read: 4 cm
